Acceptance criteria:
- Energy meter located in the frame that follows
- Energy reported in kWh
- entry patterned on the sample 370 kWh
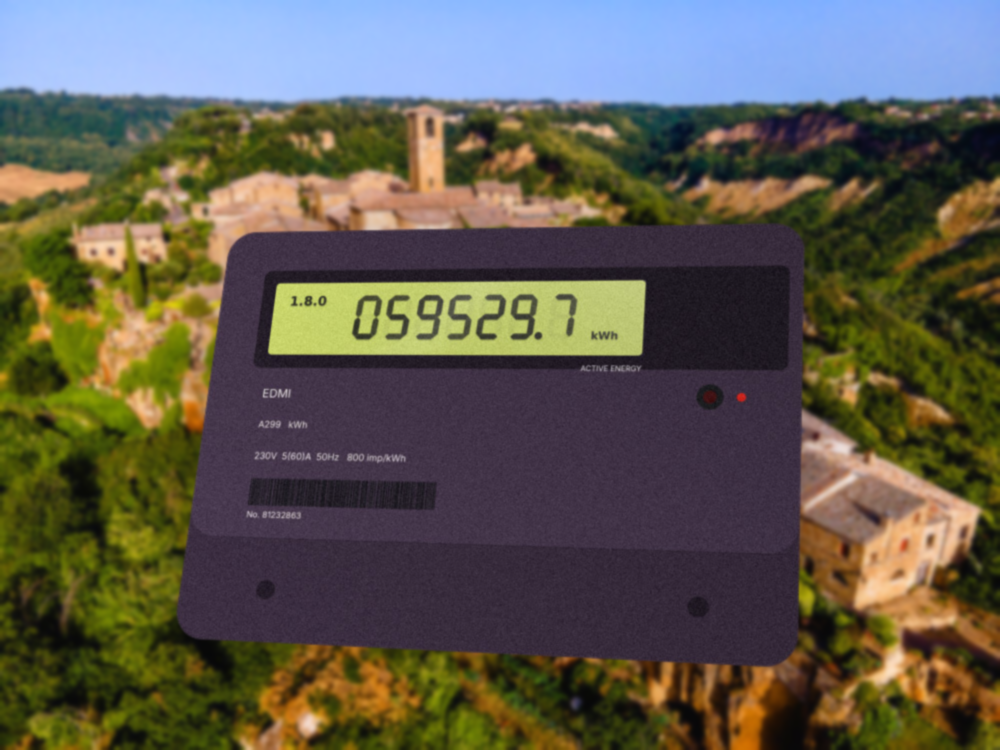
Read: 59529.7 kWh
